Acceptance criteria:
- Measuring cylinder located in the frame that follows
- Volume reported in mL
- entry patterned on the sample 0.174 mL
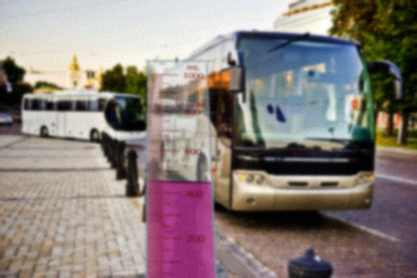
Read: 450 mL
